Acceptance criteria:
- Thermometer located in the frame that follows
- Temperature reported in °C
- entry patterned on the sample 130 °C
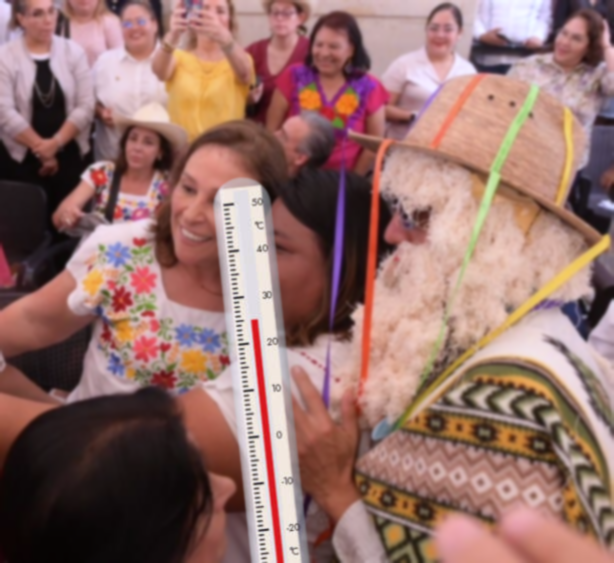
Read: 25 °C
